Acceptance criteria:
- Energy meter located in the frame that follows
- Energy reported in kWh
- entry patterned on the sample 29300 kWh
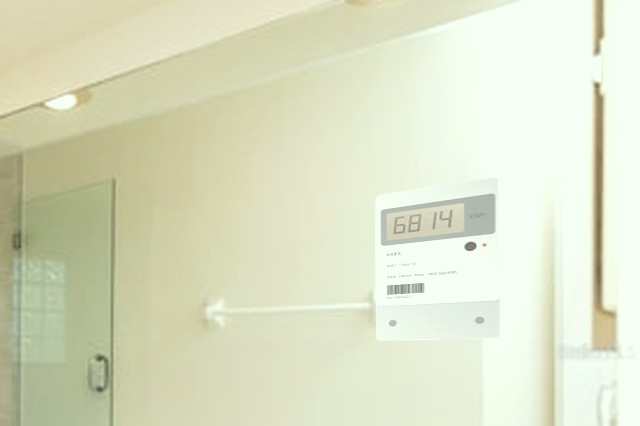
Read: 6814 kWh
